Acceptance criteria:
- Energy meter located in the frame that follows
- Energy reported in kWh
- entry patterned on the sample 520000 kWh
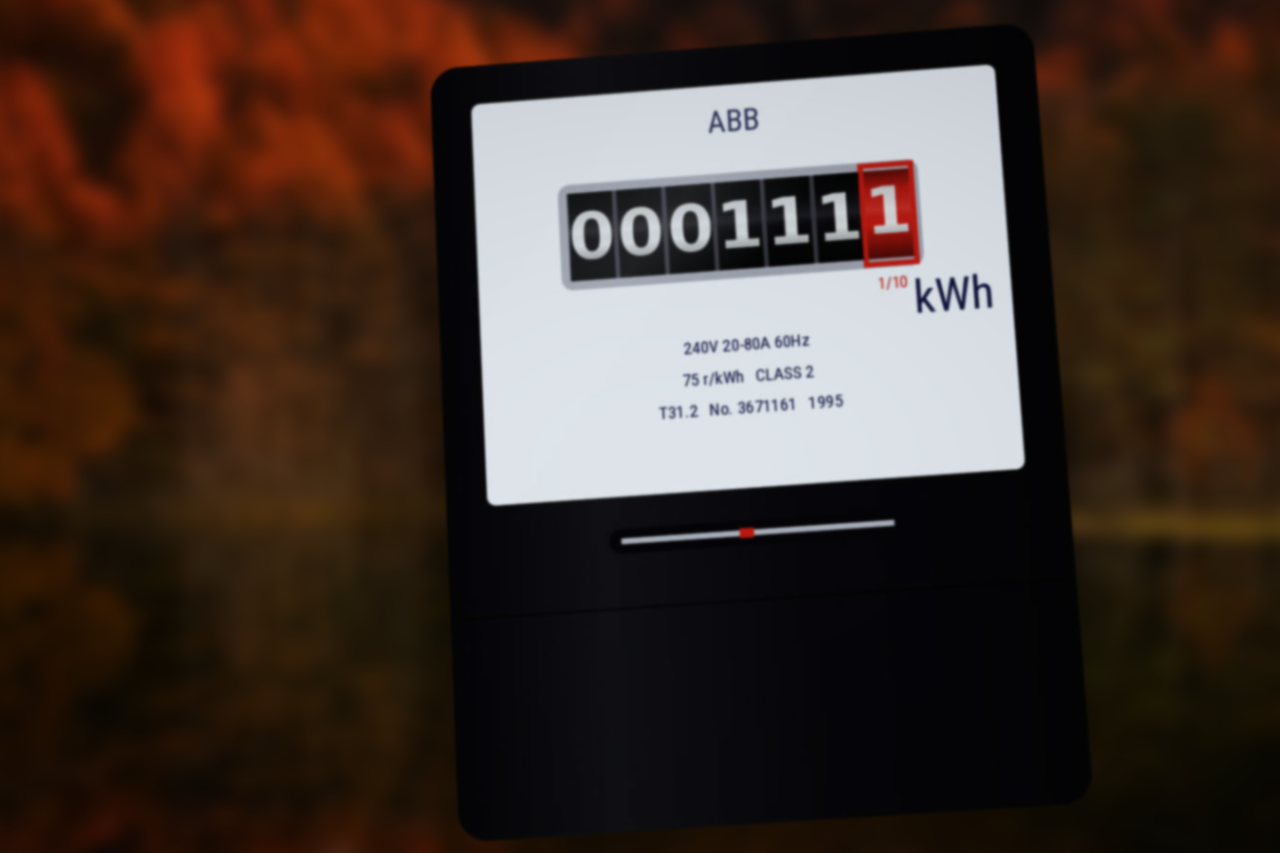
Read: 111.1 kWh
